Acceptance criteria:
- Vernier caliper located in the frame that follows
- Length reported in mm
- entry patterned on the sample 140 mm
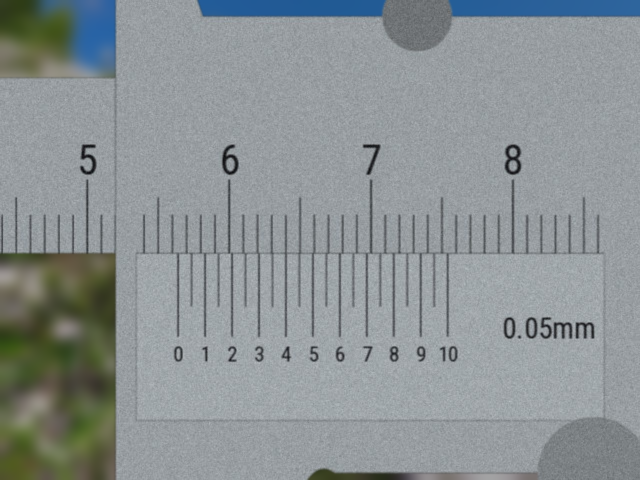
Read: 56.4 mm
